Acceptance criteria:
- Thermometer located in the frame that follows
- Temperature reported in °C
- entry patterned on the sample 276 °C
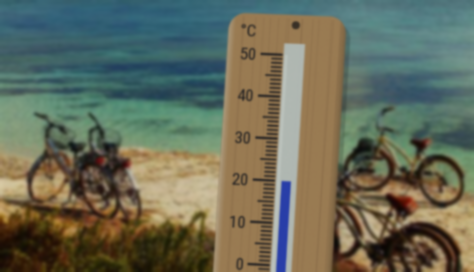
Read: 20 °C
